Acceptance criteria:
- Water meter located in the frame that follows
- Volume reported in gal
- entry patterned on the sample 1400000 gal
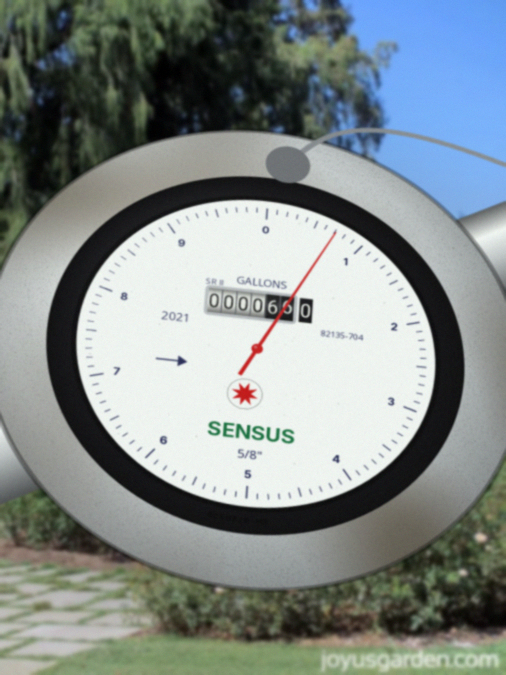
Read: 660.7 gal
